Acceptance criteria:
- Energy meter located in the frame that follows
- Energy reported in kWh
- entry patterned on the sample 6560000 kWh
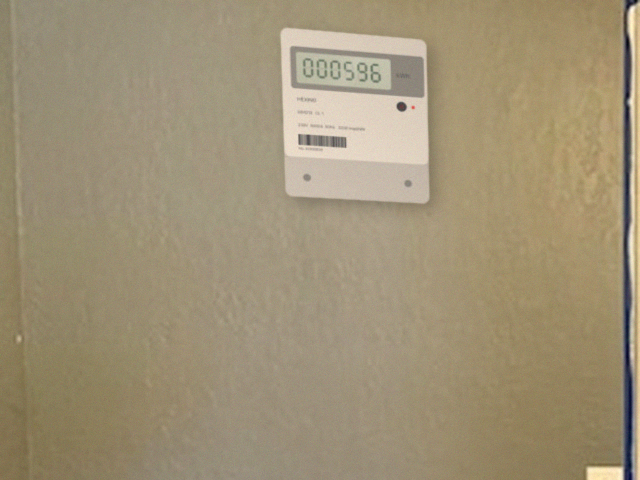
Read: 596 kWh
